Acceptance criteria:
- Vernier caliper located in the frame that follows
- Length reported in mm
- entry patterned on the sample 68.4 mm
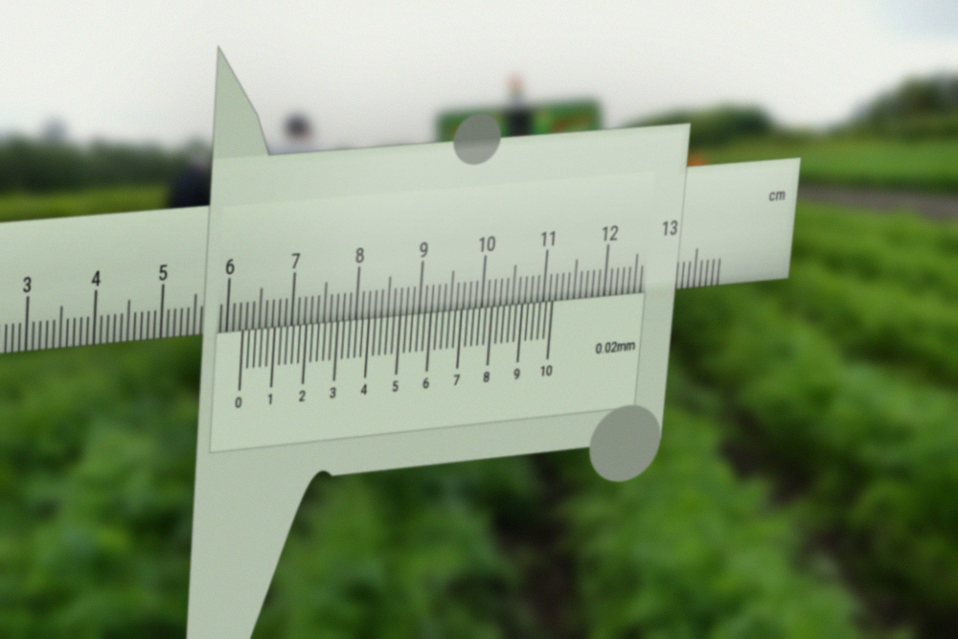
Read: 62.5 mm
